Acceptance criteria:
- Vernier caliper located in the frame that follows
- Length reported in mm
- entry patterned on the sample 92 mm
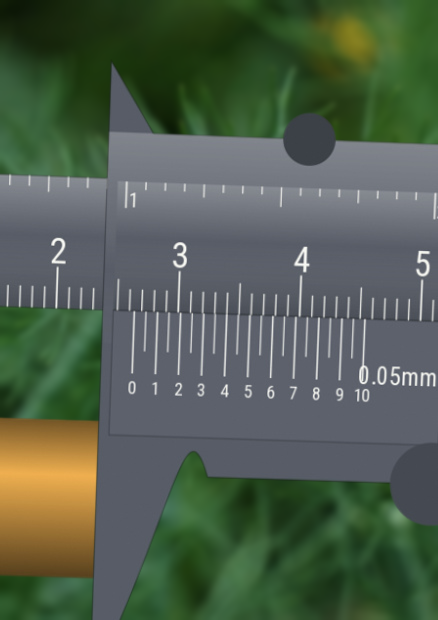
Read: 26.4 mm
